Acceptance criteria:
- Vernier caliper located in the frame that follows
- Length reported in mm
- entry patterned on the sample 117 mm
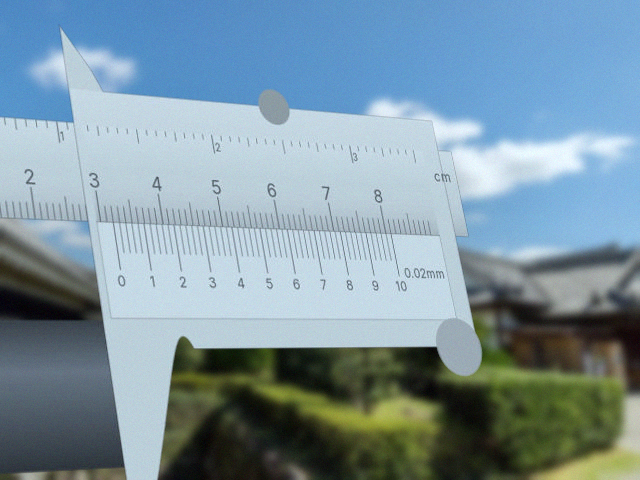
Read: 32.0 mm
